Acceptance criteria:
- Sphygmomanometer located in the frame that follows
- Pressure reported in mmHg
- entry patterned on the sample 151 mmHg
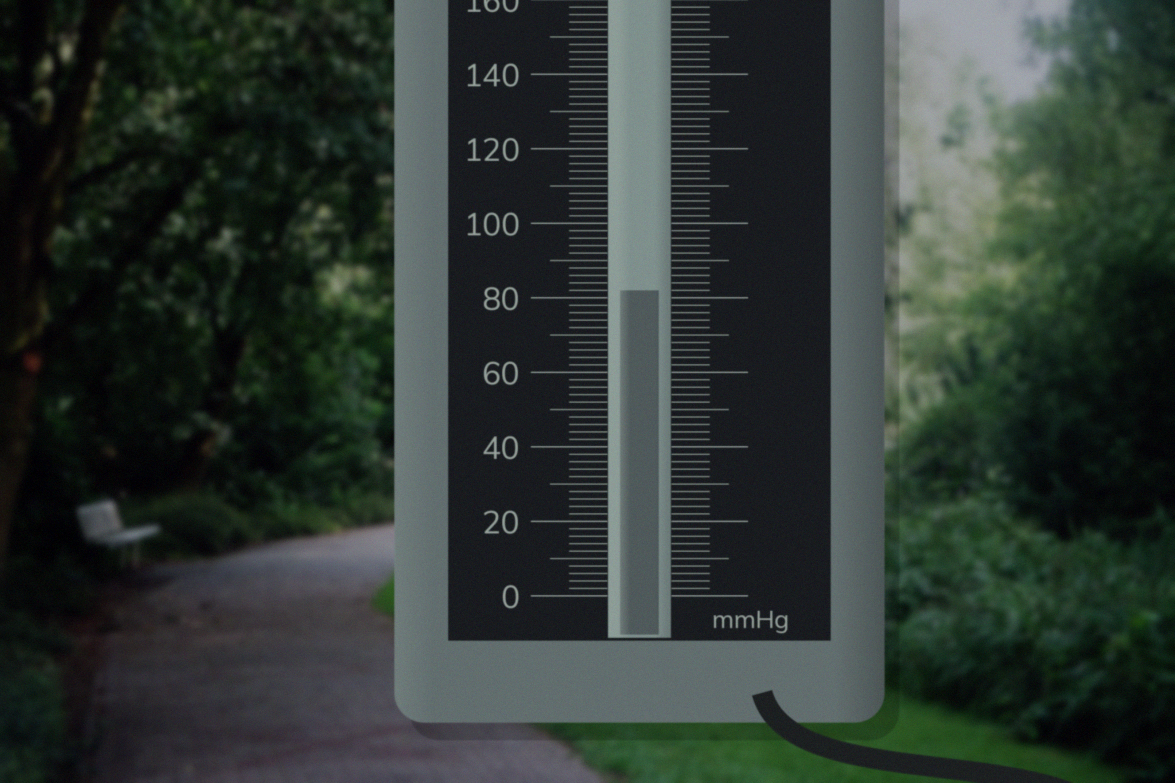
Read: 82 mmHg
